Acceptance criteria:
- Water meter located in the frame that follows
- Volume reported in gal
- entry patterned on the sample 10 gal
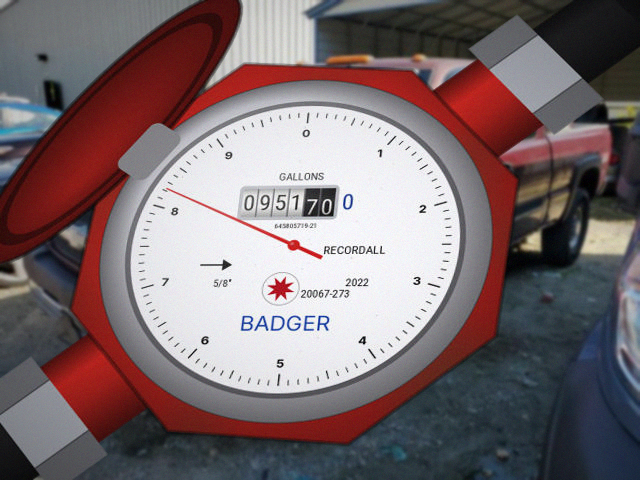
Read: 951698.2 gal
